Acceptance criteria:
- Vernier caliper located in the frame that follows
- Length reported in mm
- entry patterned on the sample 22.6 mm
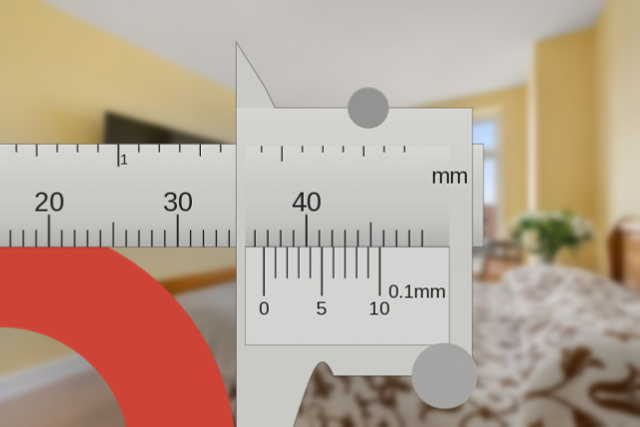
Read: 36.7 mm
